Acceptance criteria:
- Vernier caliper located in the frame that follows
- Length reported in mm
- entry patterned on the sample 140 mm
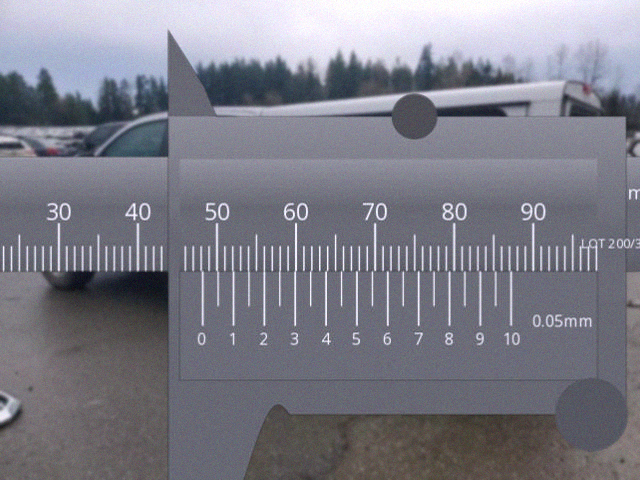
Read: 48.2 mm
